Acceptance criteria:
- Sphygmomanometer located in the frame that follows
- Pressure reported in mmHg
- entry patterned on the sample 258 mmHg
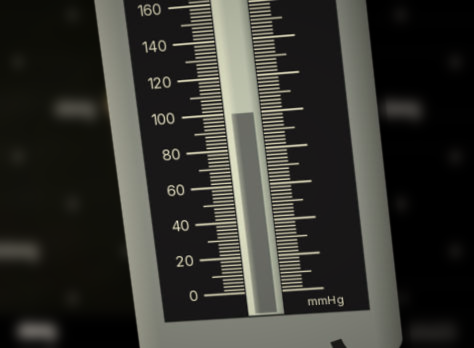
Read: 100 mmHg
